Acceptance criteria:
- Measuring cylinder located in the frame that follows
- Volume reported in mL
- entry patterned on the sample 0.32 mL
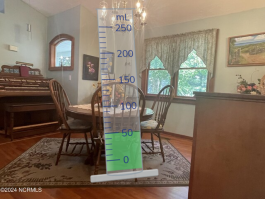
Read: 50 mL
